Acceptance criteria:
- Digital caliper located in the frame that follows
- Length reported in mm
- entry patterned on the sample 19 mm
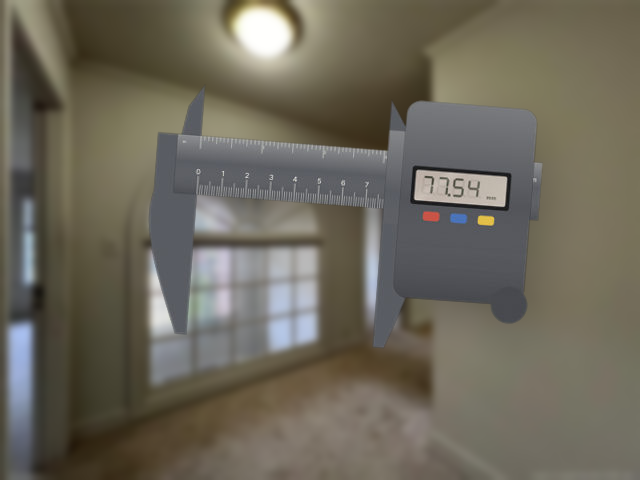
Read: 77.54 mm
